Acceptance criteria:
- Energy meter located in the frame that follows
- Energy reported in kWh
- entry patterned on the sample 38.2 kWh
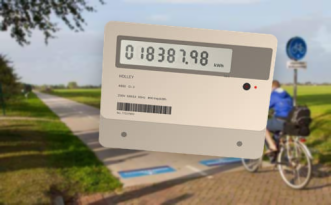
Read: 18387.98 kWh
